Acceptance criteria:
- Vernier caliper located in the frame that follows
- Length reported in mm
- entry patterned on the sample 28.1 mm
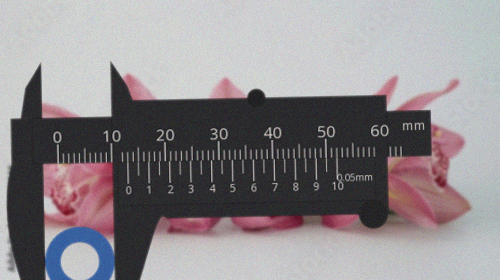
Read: 13.0 mm
